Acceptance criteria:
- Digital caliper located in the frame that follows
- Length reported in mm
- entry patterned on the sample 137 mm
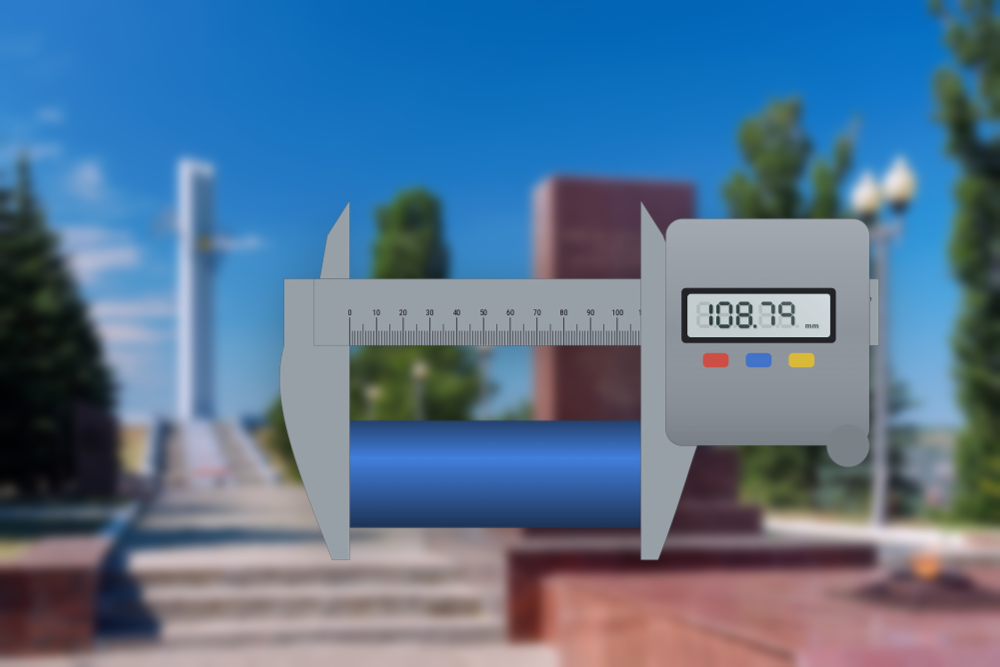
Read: 108.79 mm
